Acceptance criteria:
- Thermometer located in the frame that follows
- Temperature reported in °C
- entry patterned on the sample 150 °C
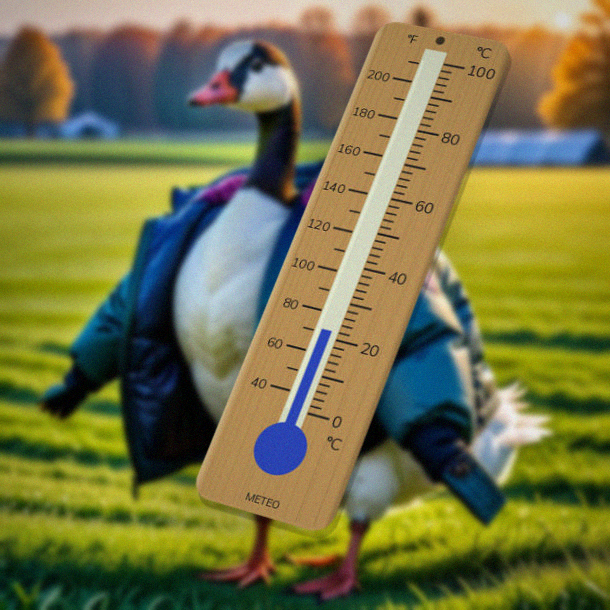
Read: 22 °C
